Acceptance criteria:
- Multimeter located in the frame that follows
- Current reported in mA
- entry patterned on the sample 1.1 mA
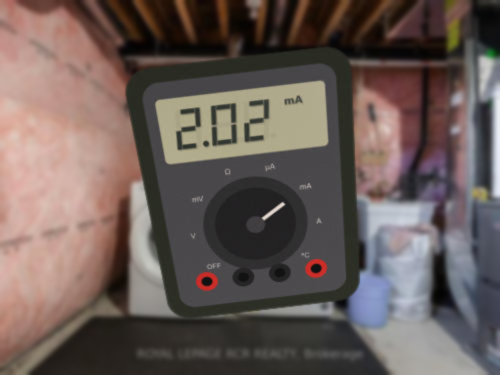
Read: 2.02 mA
